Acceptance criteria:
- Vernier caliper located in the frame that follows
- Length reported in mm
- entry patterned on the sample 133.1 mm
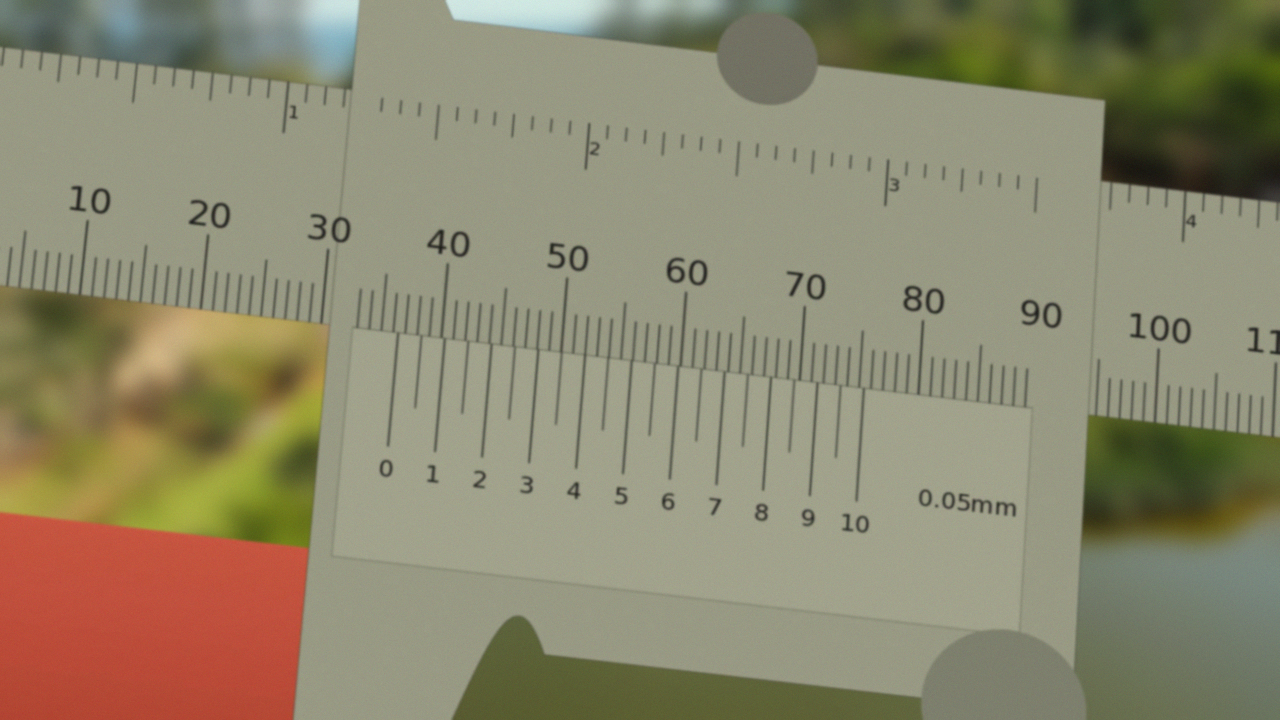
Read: 36.4 mm
